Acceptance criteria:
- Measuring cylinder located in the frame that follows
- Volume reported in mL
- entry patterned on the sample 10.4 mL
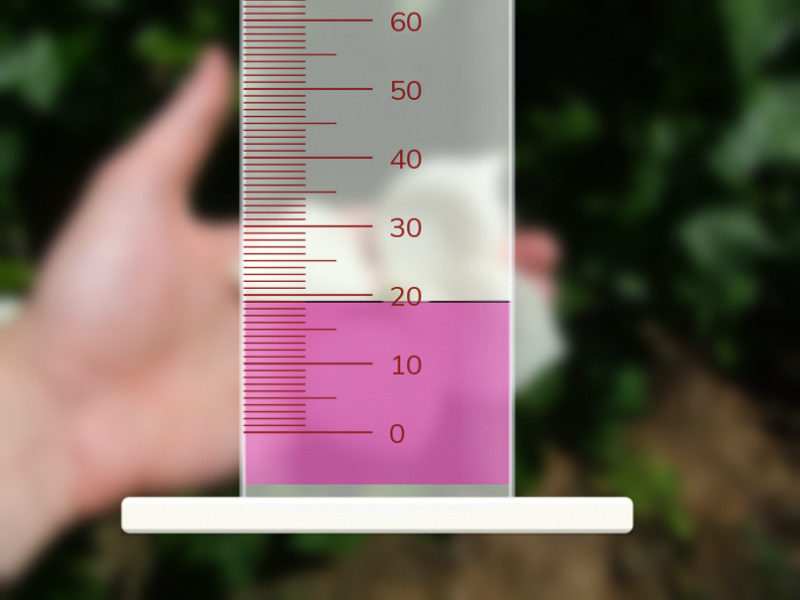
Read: 19 mL
